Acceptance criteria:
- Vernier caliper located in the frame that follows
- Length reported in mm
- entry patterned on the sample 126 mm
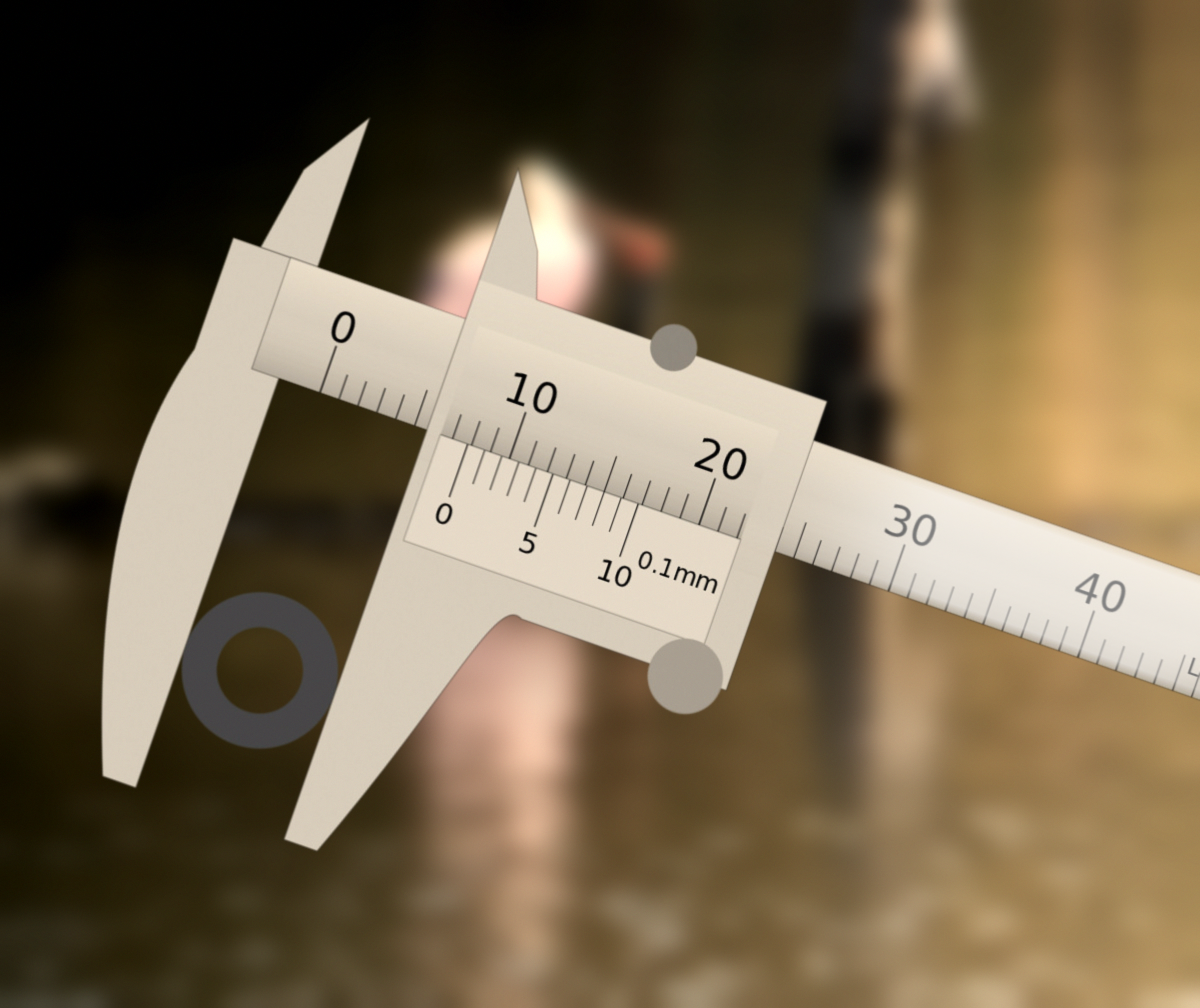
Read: 7.8 mm
